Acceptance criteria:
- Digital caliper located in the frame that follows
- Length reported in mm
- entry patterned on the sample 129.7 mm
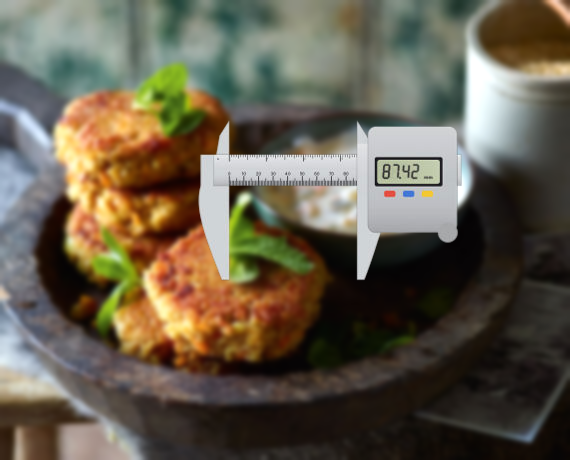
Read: 87.42 mm
